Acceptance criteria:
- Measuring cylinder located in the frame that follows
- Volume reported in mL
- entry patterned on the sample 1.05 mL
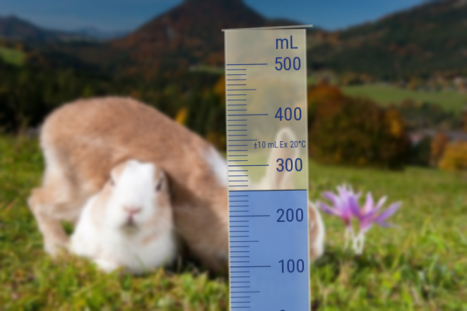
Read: 250 mL
